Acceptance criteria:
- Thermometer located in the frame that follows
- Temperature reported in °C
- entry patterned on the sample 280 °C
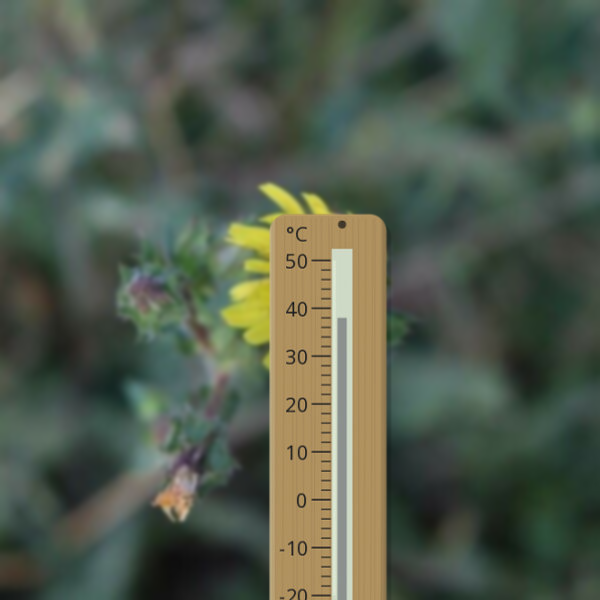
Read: 38 °C
